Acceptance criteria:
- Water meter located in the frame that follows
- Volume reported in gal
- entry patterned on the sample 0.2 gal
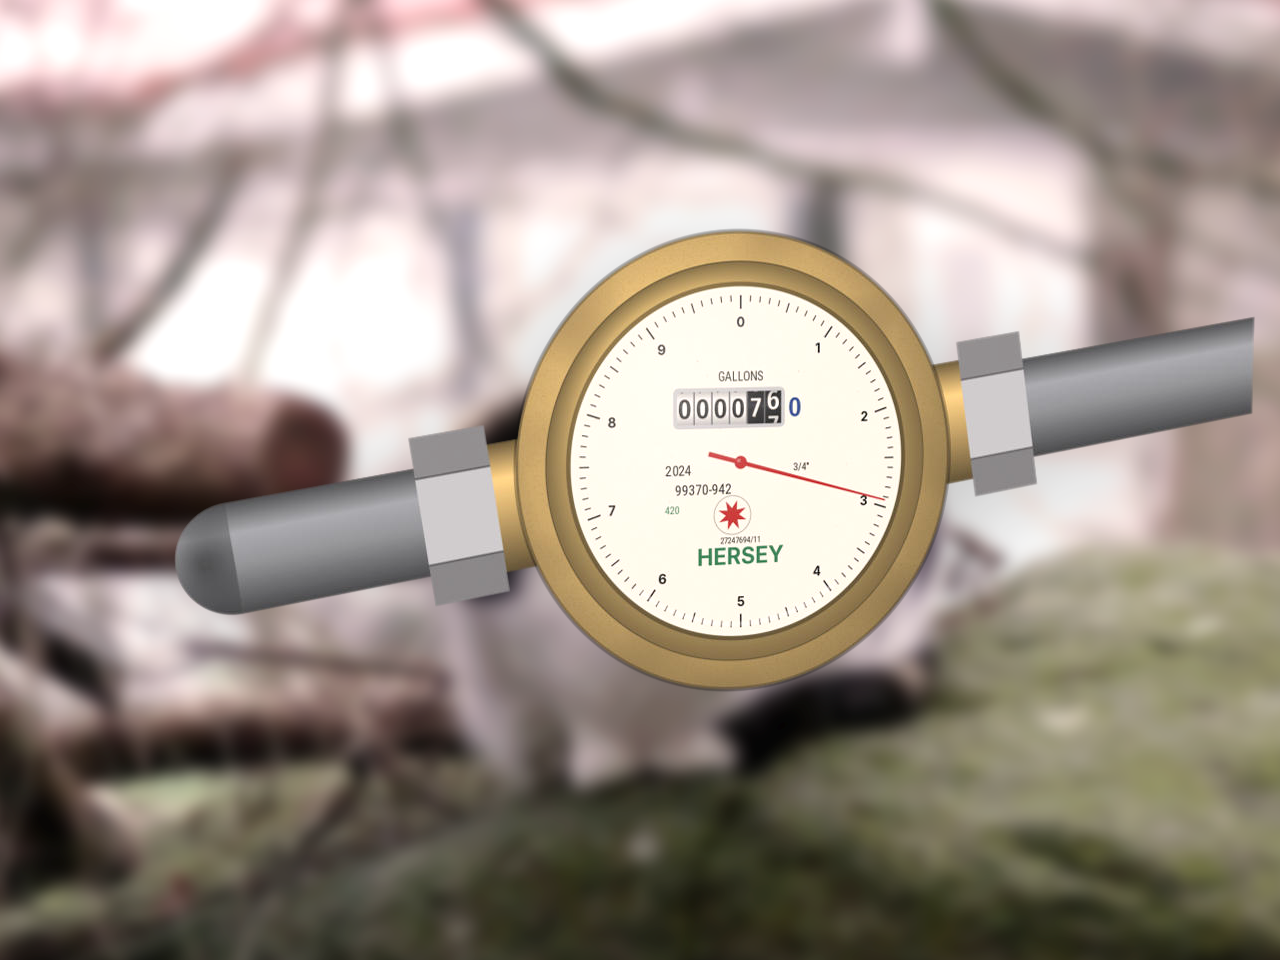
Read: 762.9 gal
